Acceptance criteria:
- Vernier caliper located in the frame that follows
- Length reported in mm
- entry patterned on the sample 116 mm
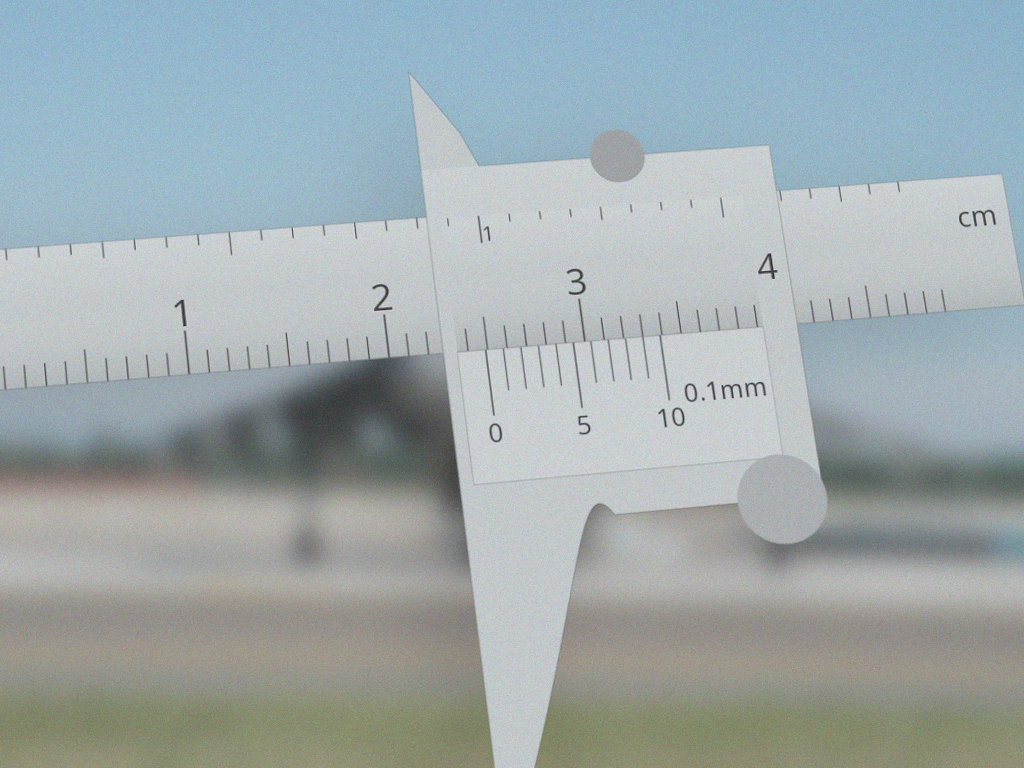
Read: 24.9 mm
